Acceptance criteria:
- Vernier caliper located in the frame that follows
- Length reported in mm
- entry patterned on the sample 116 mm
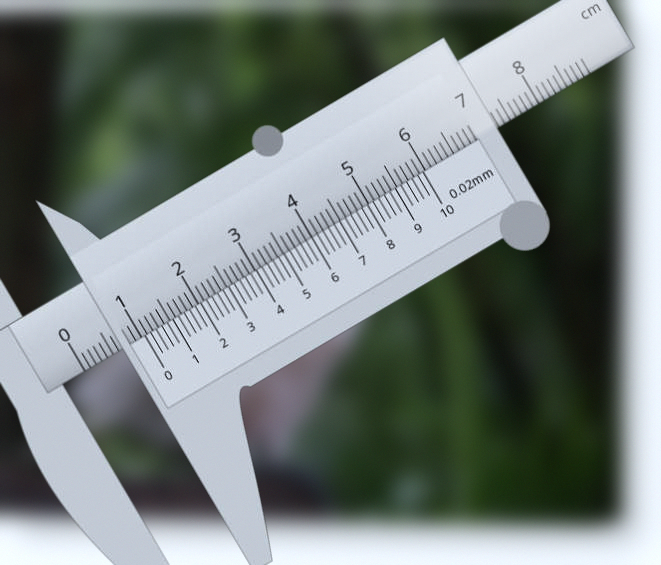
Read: 10.6 mm
